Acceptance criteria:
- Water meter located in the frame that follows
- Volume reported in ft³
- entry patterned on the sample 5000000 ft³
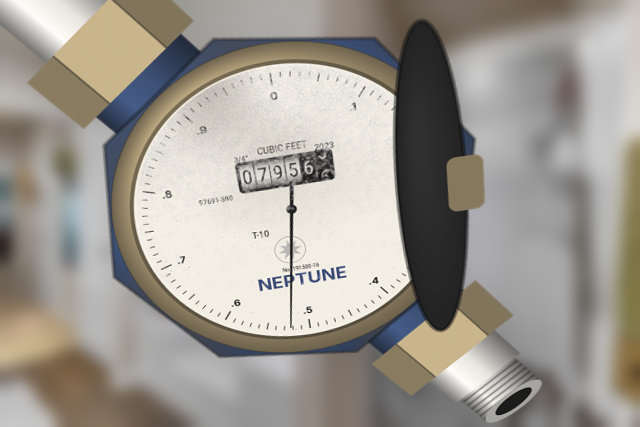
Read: 79565.52 ft³
